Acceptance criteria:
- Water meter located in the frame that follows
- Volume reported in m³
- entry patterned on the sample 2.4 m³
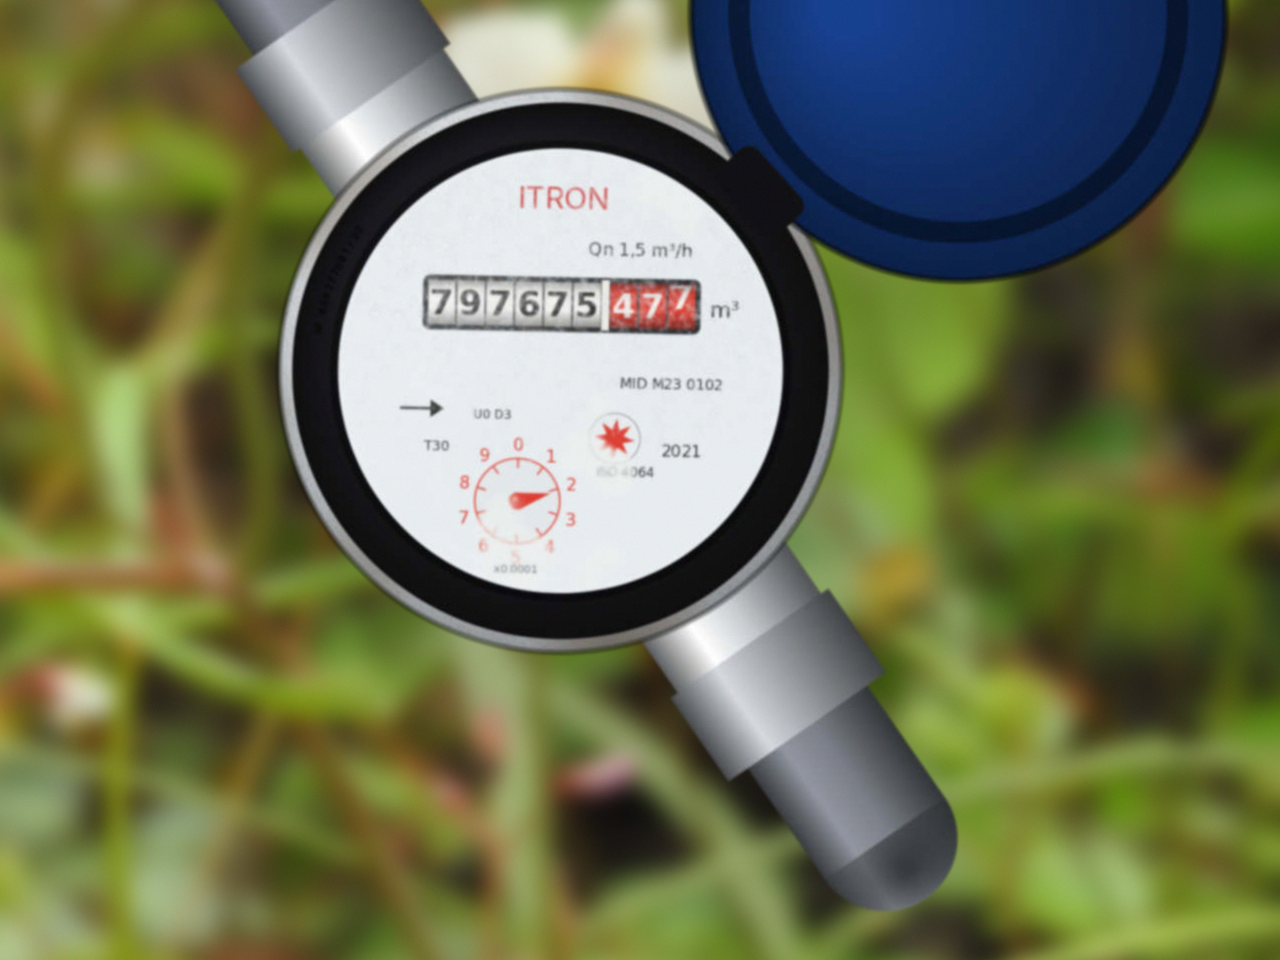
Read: 797675.4772 m³
